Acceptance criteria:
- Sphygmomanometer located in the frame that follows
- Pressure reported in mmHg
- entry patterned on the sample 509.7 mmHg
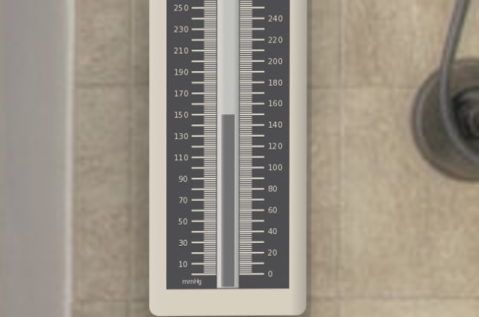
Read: 150 mmHg
